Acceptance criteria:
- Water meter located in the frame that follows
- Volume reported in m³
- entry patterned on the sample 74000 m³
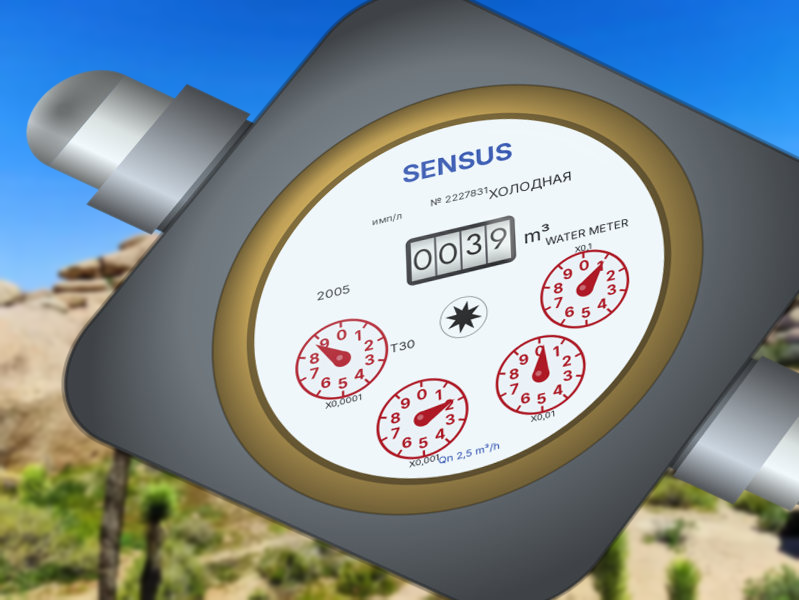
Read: 39.1018 m³
